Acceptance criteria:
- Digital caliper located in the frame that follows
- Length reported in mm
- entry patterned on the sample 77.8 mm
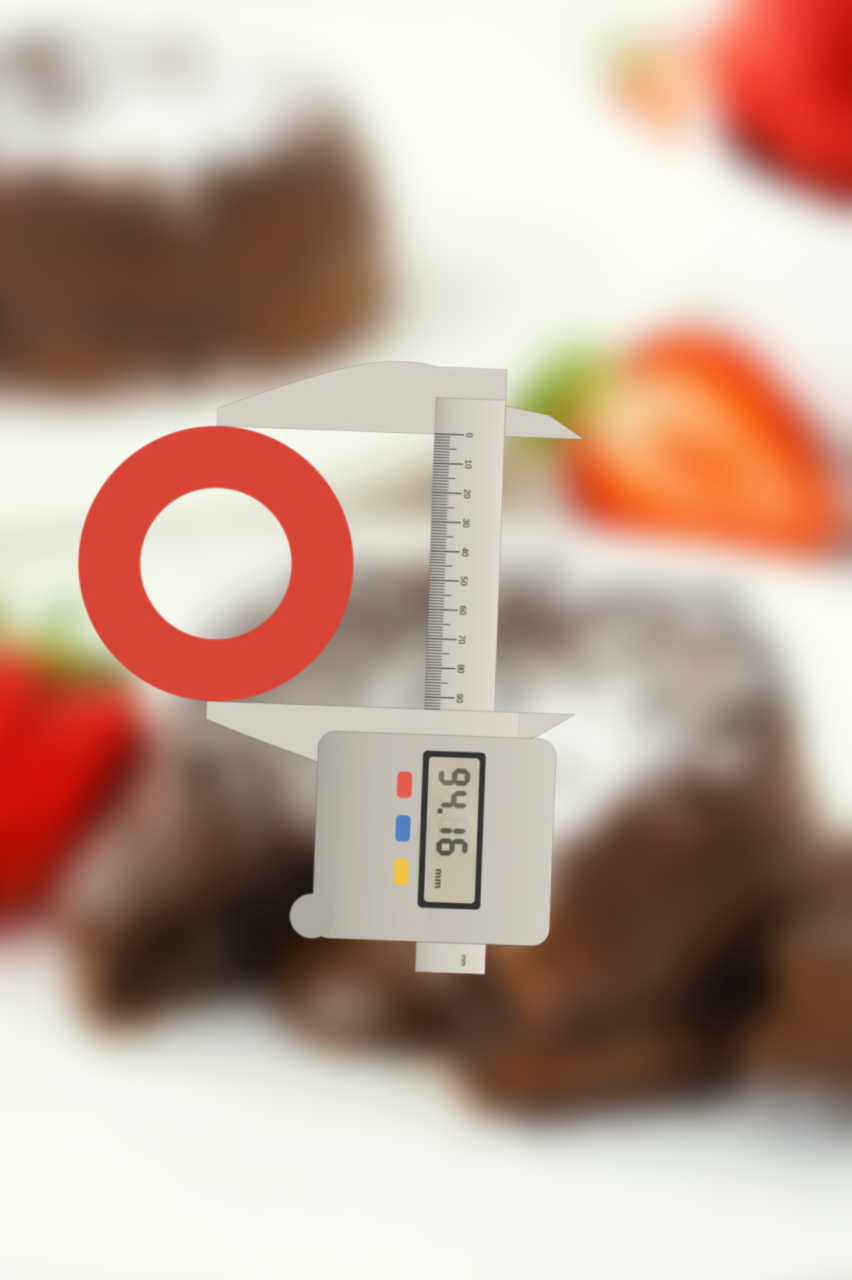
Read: 94.16 mm
